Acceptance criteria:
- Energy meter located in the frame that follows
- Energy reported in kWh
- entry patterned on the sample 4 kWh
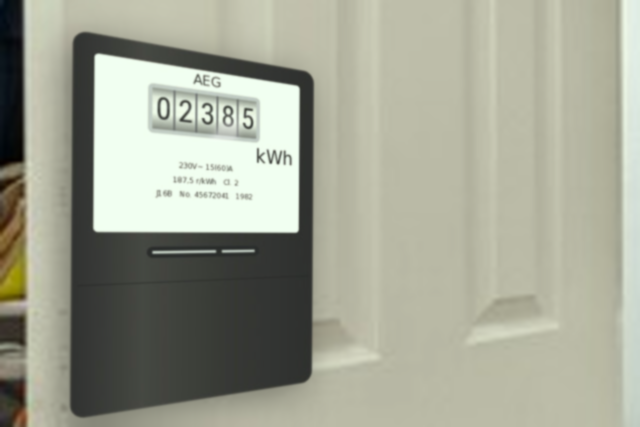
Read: 2385 kWh
